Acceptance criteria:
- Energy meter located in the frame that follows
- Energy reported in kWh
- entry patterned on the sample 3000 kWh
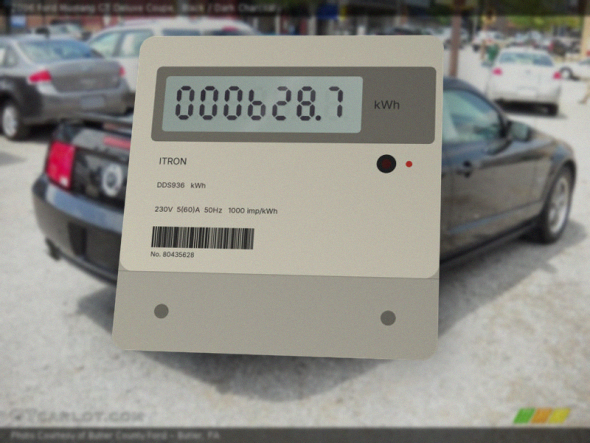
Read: 628.7 kWh
